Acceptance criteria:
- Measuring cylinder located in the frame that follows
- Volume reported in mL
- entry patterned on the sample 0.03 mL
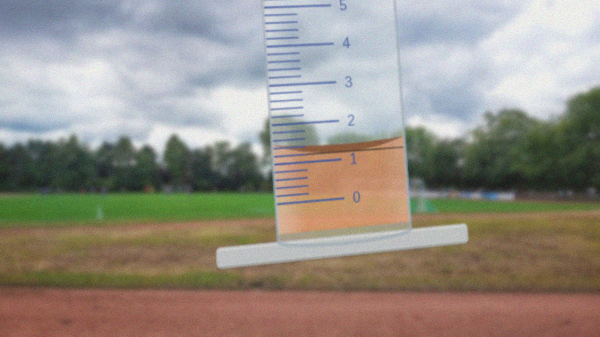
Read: 1.2 mL
